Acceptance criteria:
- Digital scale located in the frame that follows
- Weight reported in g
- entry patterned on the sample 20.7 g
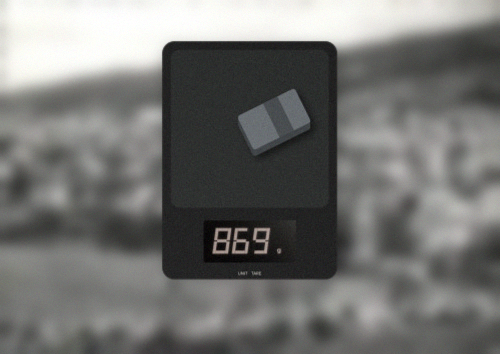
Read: 869 g
